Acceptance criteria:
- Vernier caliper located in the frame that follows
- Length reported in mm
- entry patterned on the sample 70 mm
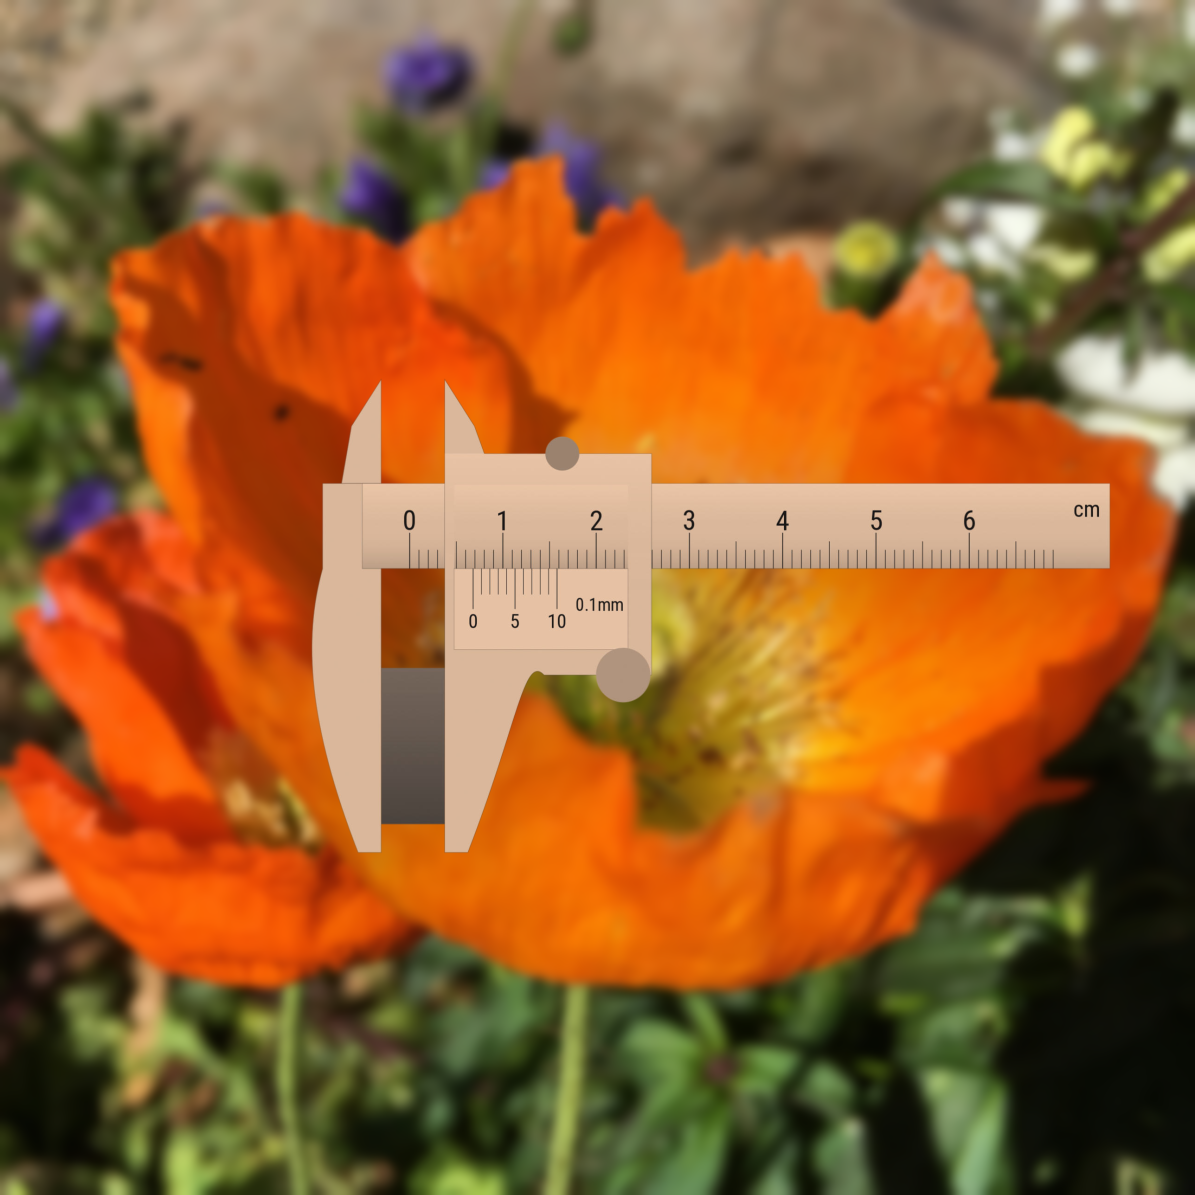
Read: 6.8 mm
